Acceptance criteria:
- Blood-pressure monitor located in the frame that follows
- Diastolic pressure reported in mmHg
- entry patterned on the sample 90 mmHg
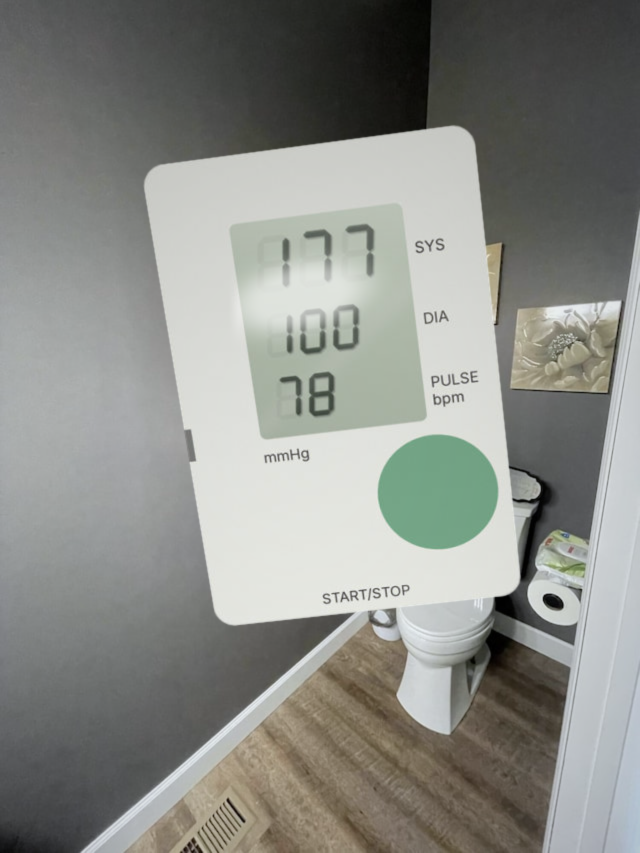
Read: 100 mmHg
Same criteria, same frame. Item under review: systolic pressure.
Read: 177 mmHg
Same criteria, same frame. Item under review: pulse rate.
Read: 78 bpm
